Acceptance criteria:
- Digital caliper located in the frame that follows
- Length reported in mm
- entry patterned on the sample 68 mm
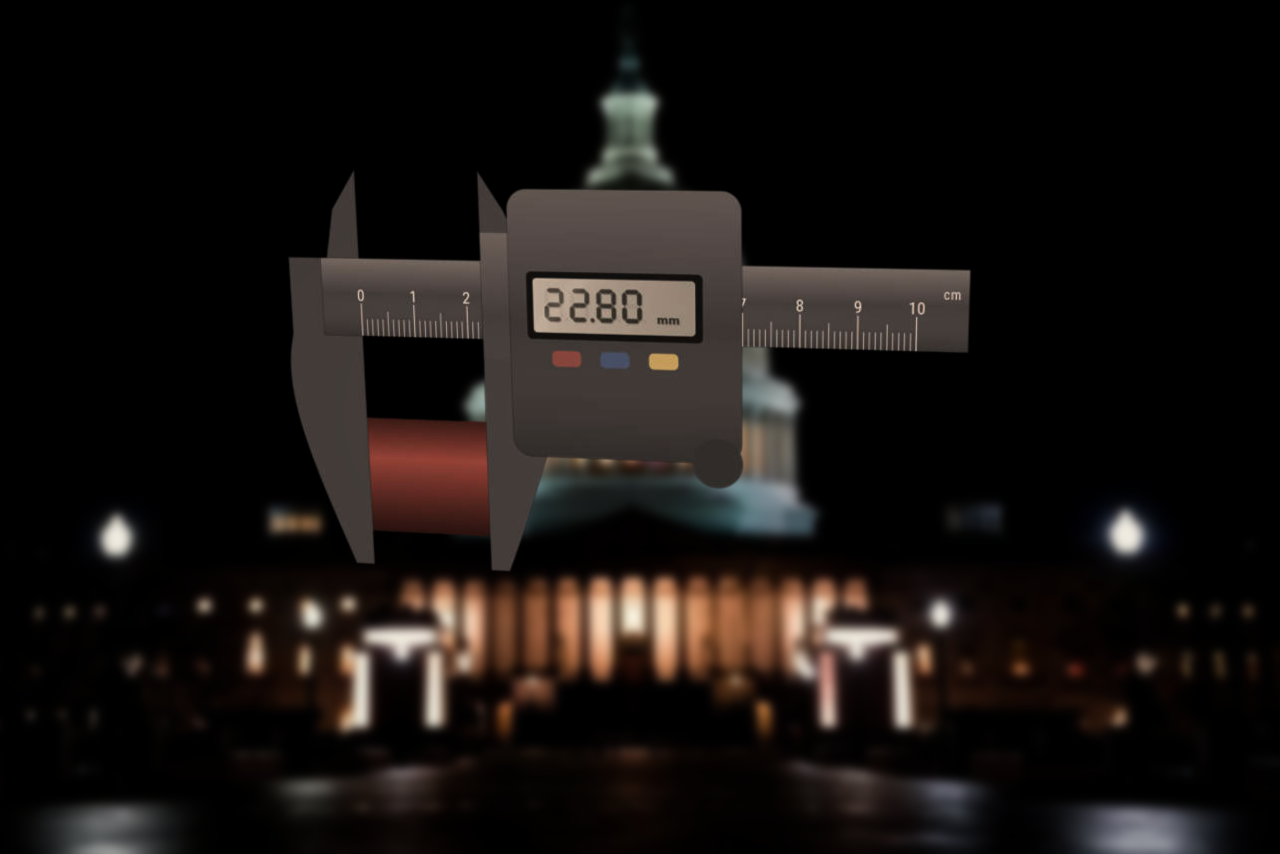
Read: 22.80 mm
